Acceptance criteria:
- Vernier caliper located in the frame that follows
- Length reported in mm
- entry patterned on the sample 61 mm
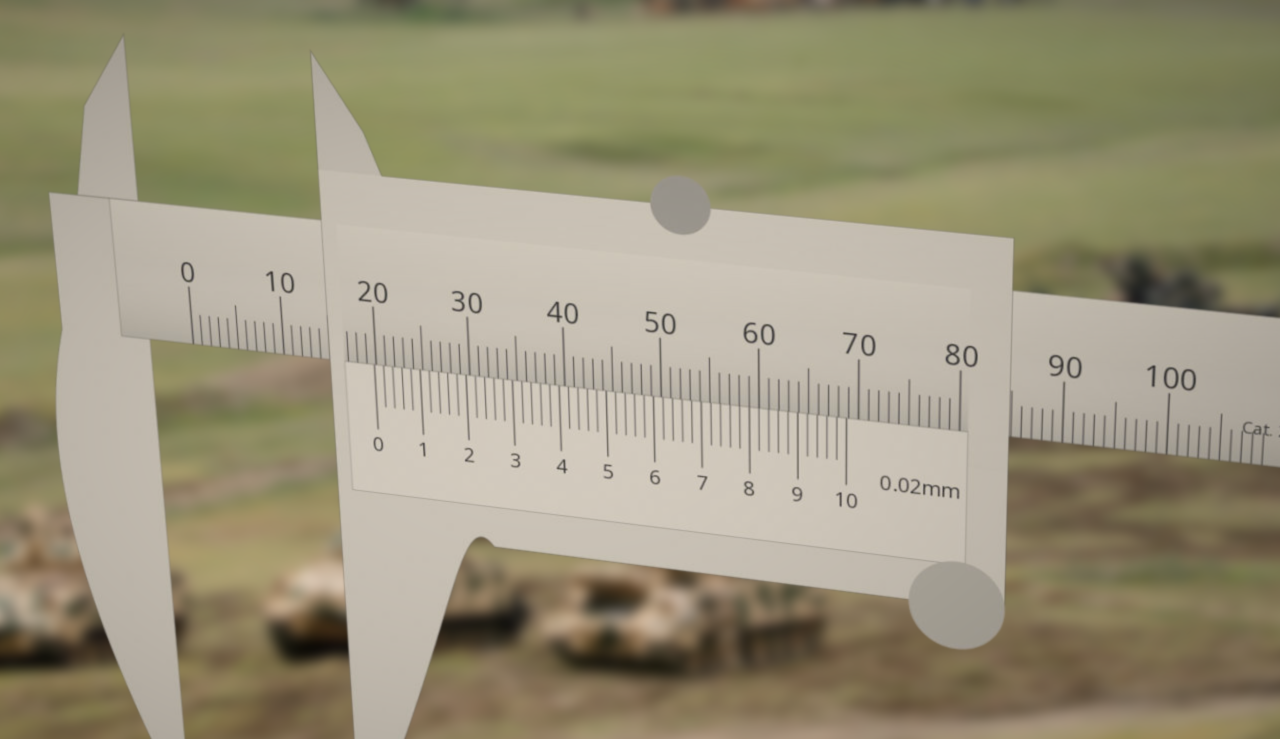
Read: 19.8 mm
